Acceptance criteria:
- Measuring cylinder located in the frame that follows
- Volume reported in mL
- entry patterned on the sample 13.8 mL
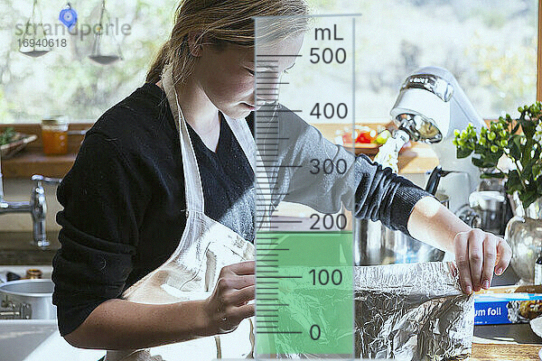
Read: 180 mL
